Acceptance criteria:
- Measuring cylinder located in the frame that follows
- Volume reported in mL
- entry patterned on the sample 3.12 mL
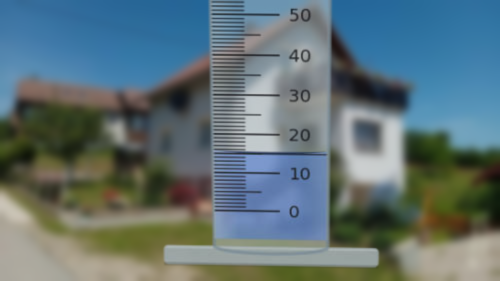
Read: 15 mL
